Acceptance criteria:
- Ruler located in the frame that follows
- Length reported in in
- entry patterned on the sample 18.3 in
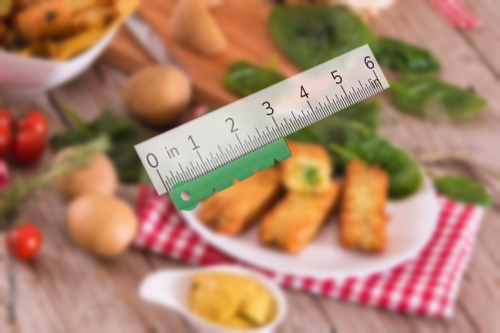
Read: 3 in
